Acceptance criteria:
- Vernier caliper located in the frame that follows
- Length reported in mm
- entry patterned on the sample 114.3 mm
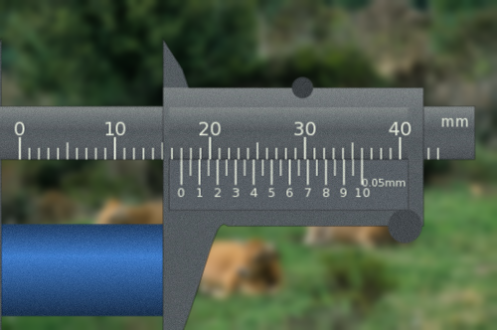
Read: 17.0 mm
